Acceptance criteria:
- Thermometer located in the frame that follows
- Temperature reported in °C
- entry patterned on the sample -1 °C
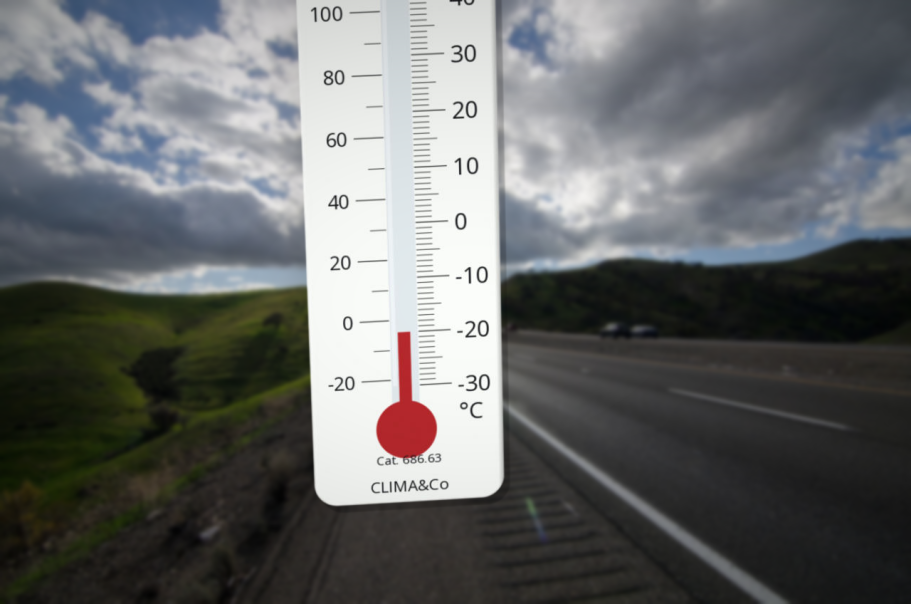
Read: -20 °C
